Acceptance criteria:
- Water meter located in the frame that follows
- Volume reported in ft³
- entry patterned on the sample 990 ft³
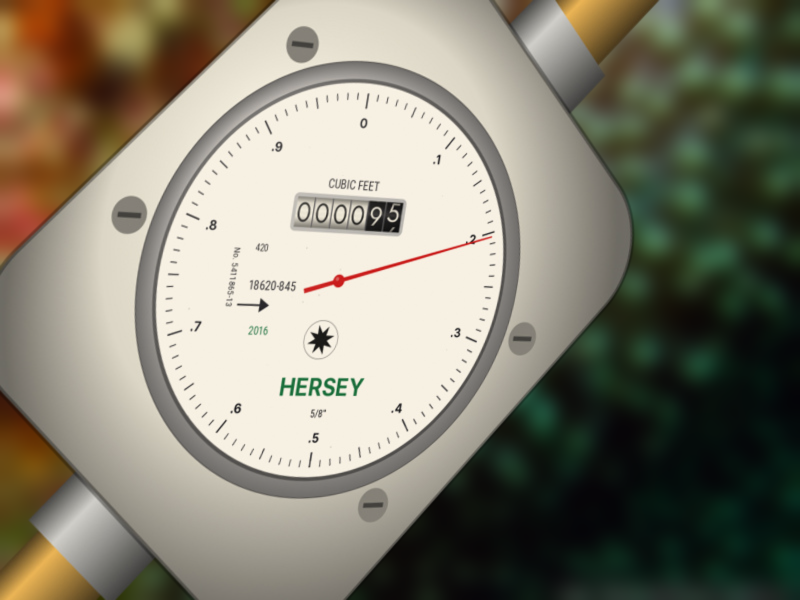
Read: 95.20 ft³
